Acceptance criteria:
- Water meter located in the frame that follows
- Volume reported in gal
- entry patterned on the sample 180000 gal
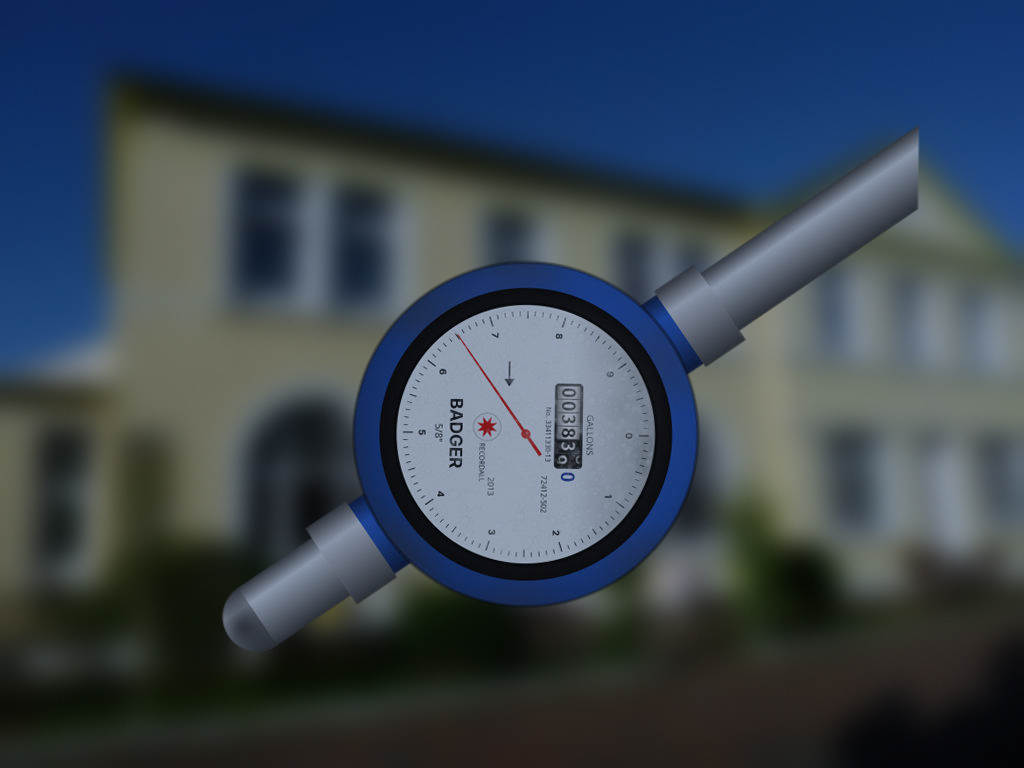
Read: 38386.5 gal
